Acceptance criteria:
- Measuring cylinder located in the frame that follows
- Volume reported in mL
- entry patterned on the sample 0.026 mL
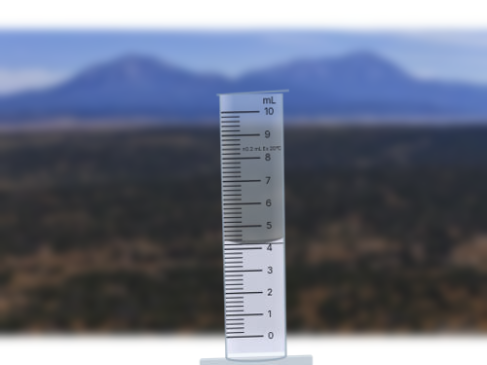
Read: 4.2 mL
